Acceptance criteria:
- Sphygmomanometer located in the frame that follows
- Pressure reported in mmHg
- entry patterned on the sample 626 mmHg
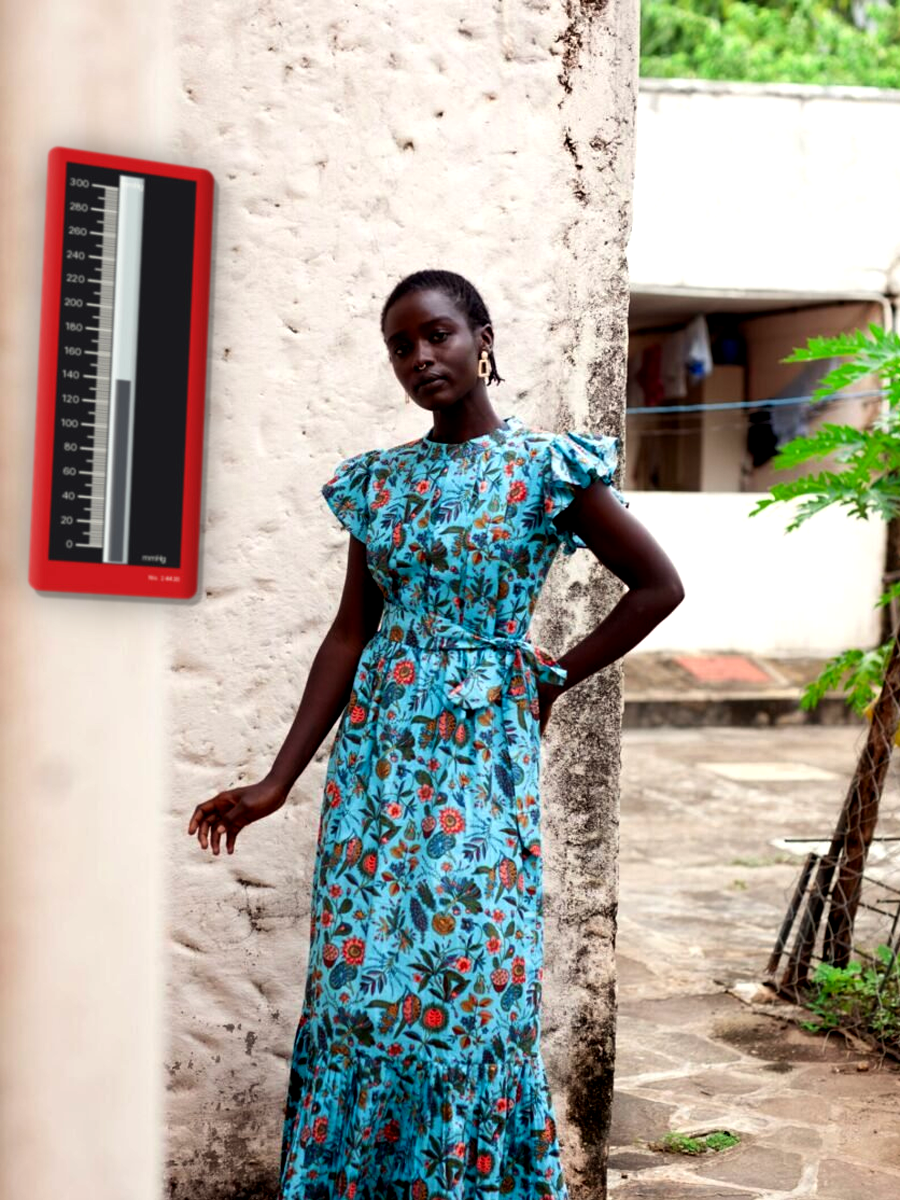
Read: 140 mmHg
